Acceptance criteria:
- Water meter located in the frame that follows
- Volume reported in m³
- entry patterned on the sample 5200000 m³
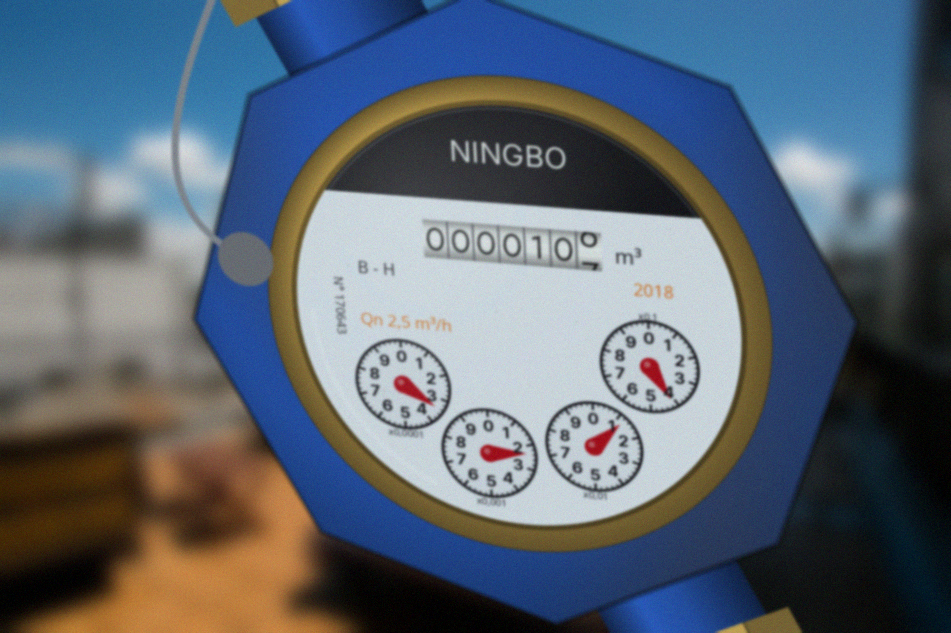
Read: 106.4123 m³
